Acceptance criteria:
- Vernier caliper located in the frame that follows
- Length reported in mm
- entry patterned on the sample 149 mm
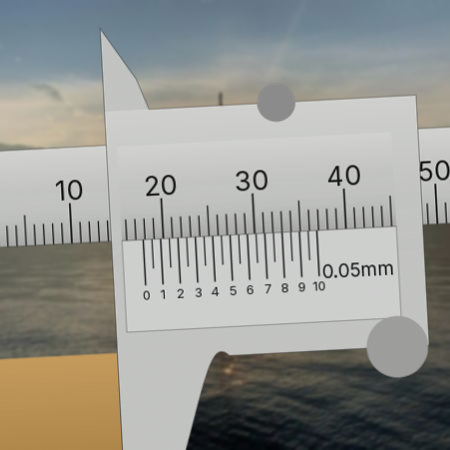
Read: 17.8 mm
